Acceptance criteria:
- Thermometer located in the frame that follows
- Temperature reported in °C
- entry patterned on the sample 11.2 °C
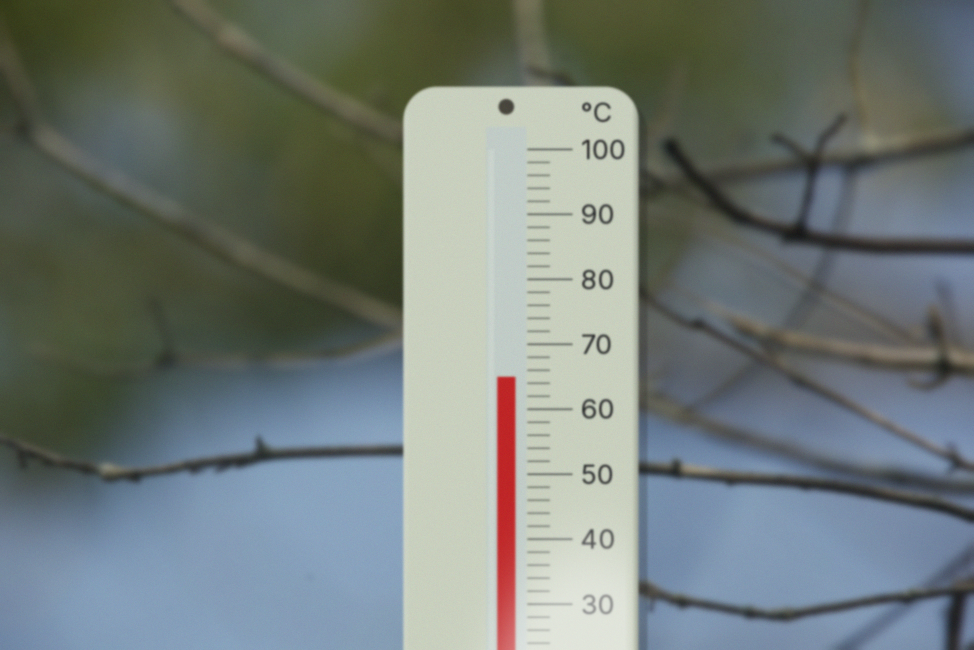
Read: 65 °C
